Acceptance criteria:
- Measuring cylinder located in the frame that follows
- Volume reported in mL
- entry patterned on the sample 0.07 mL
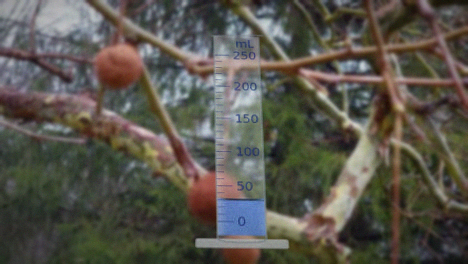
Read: 30 mL
